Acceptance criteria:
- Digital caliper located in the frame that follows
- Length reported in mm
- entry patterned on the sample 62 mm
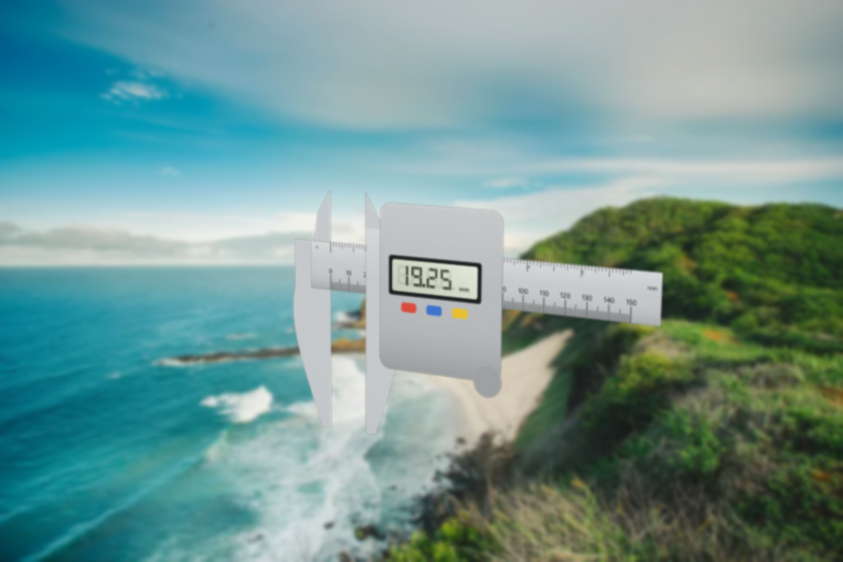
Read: 19.25 mm
